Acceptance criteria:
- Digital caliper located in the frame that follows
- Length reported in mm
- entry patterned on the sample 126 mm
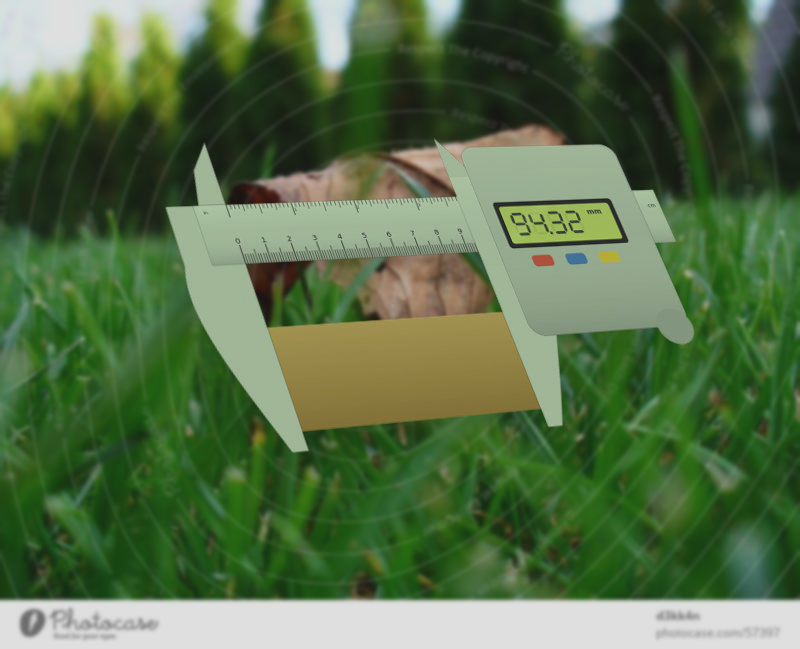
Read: 94.32 mm
